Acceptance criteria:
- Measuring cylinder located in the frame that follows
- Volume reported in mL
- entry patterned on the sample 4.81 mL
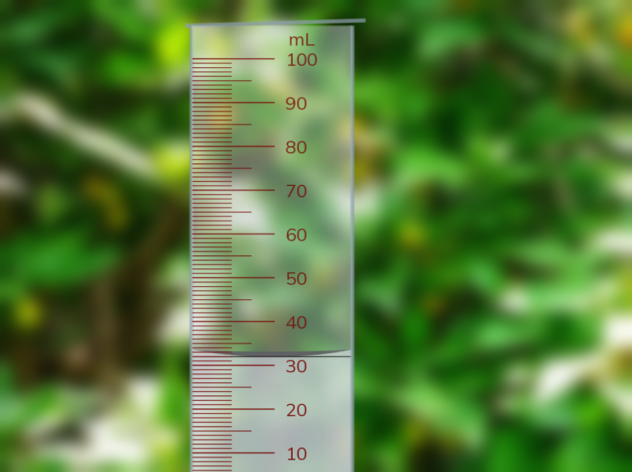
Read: 32 mL
